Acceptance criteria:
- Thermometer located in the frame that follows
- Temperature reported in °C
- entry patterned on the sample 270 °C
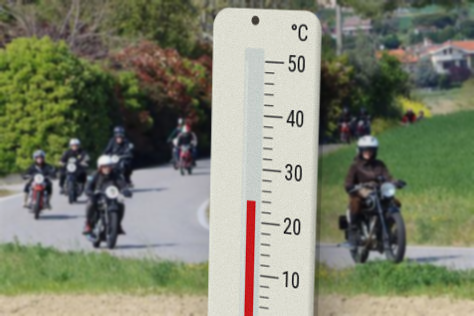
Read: 24 °C
